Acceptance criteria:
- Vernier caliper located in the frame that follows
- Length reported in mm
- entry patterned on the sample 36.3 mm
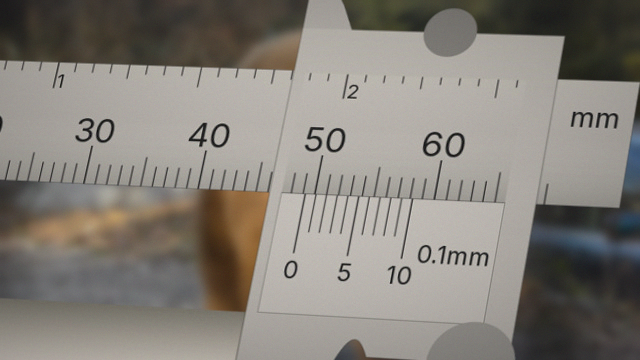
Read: 49.2 mm
